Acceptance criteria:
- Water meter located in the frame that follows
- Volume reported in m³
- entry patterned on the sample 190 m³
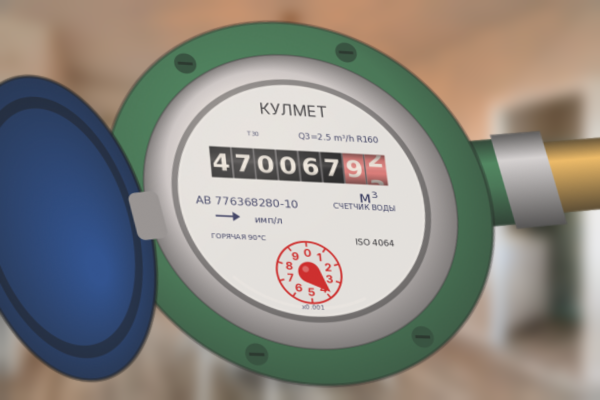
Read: 470067.923 m³
